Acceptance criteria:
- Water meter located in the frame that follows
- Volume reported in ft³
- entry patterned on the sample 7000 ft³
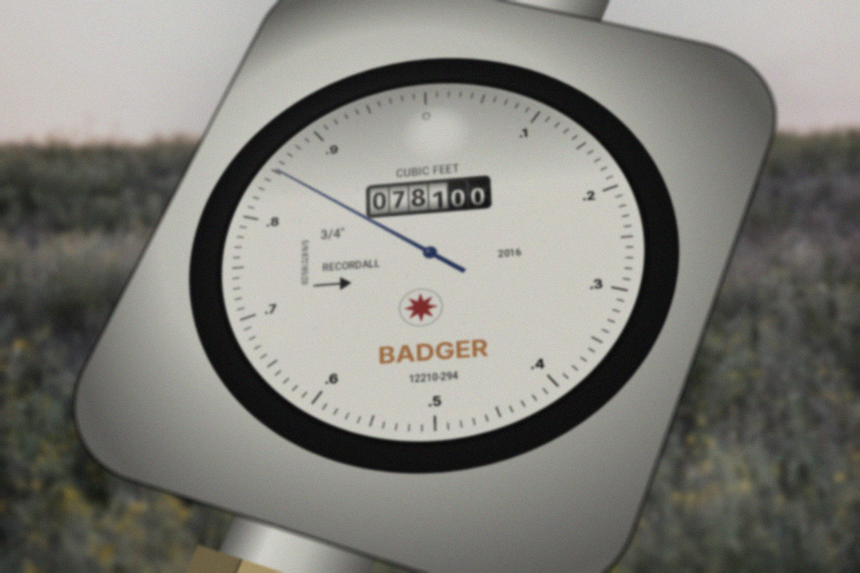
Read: 78099.85 ft³
